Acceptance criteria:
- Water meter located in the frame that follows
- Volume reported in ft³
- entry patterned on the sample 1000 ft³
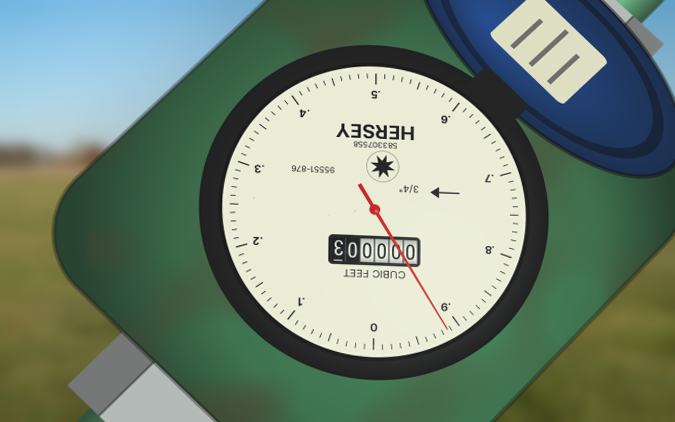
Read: 2.91 ft³
